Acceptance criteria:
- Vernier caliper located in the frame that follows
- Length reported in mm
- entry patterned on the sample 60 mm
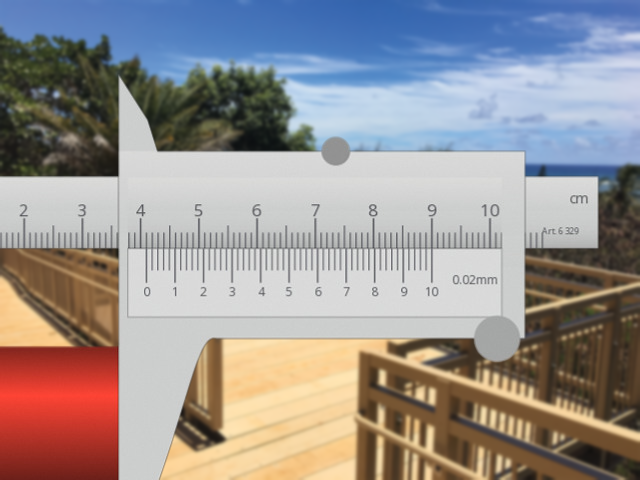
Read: 41.0 mm
